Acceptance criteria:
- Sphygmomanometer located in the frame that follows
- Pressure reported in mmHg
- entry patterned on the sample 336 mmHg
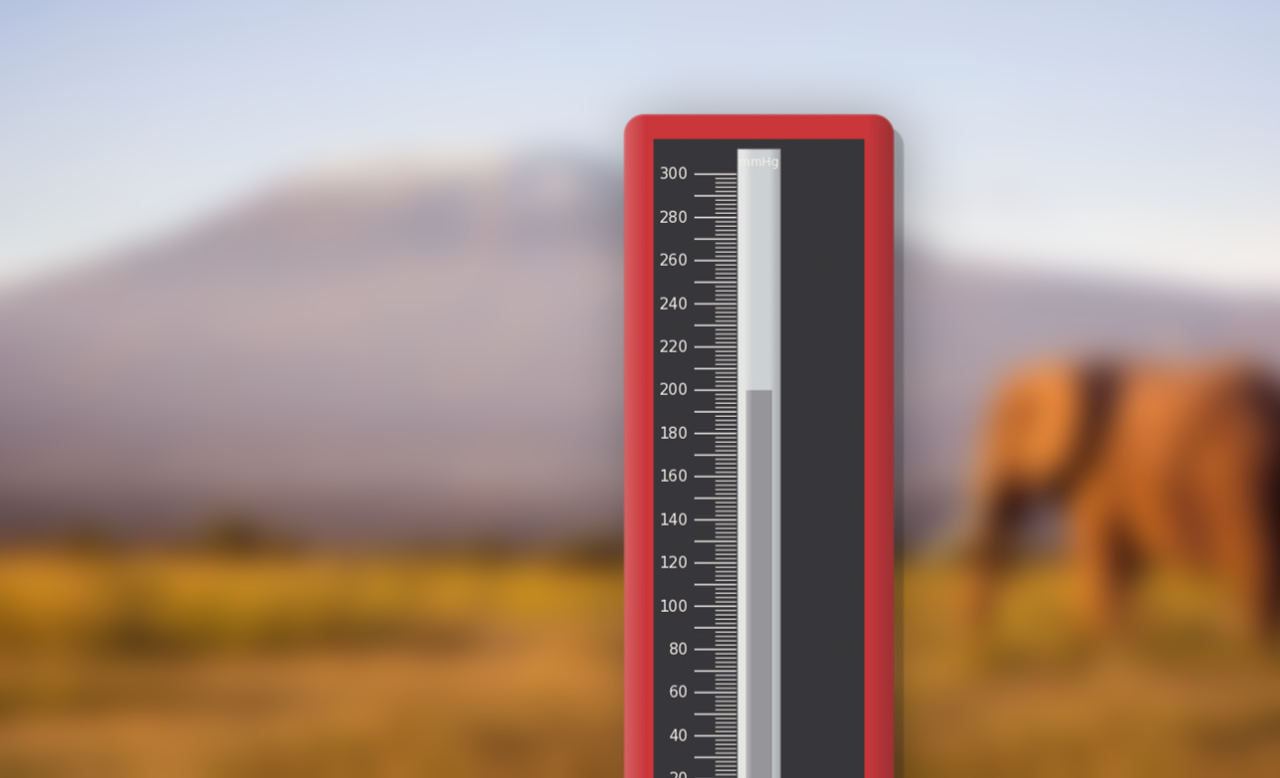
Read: 200 mmHg
